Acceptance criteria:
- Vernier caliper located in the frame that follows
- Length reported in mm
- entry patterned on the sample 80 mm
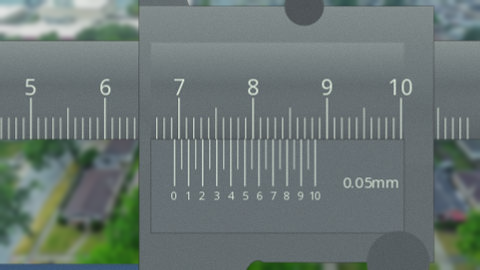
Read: 69.4 mm
